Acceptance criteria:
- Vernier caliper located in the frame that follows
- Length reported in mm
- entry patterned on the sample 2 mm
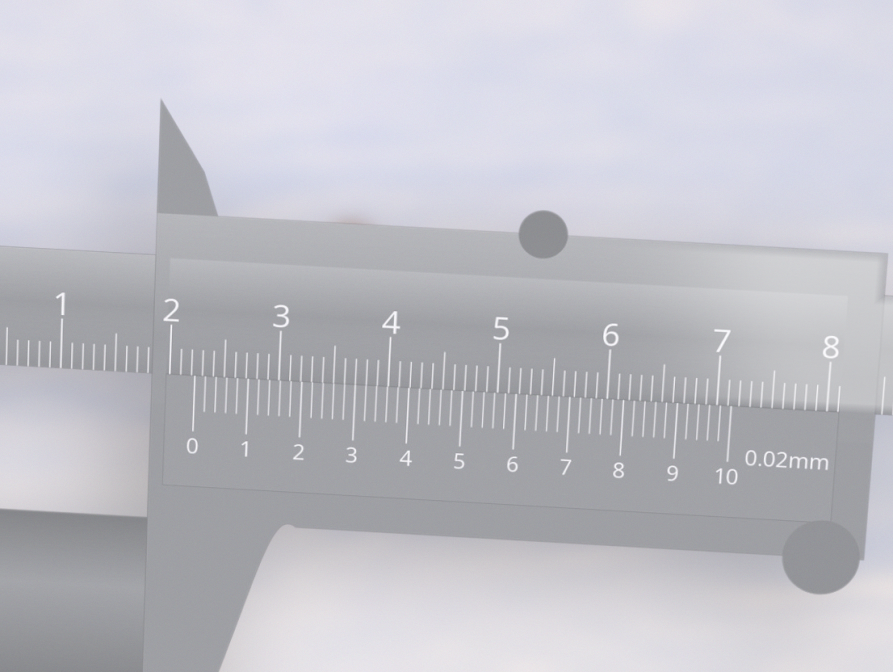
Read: 22.3 mm
